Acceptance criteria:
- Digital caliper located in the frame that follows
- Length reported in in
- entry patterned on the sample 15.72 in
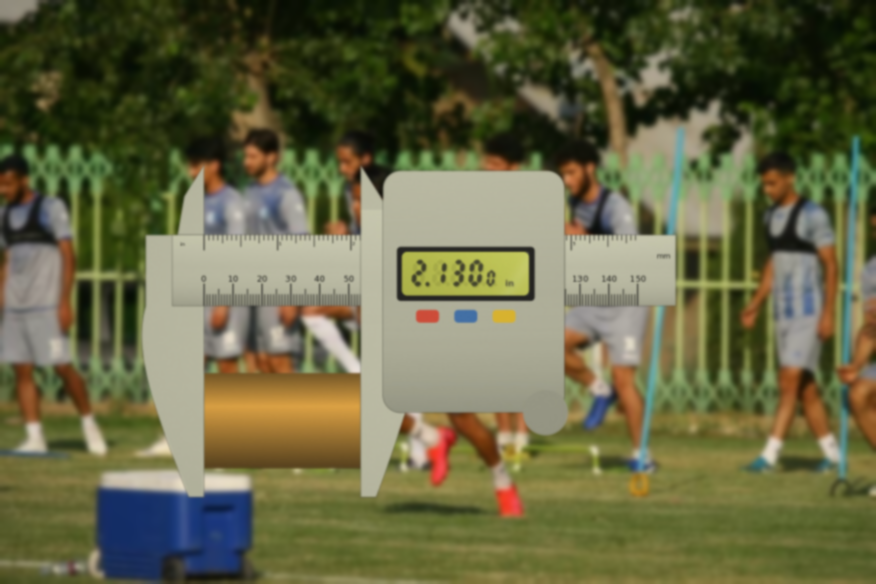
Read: 2.1300 in
